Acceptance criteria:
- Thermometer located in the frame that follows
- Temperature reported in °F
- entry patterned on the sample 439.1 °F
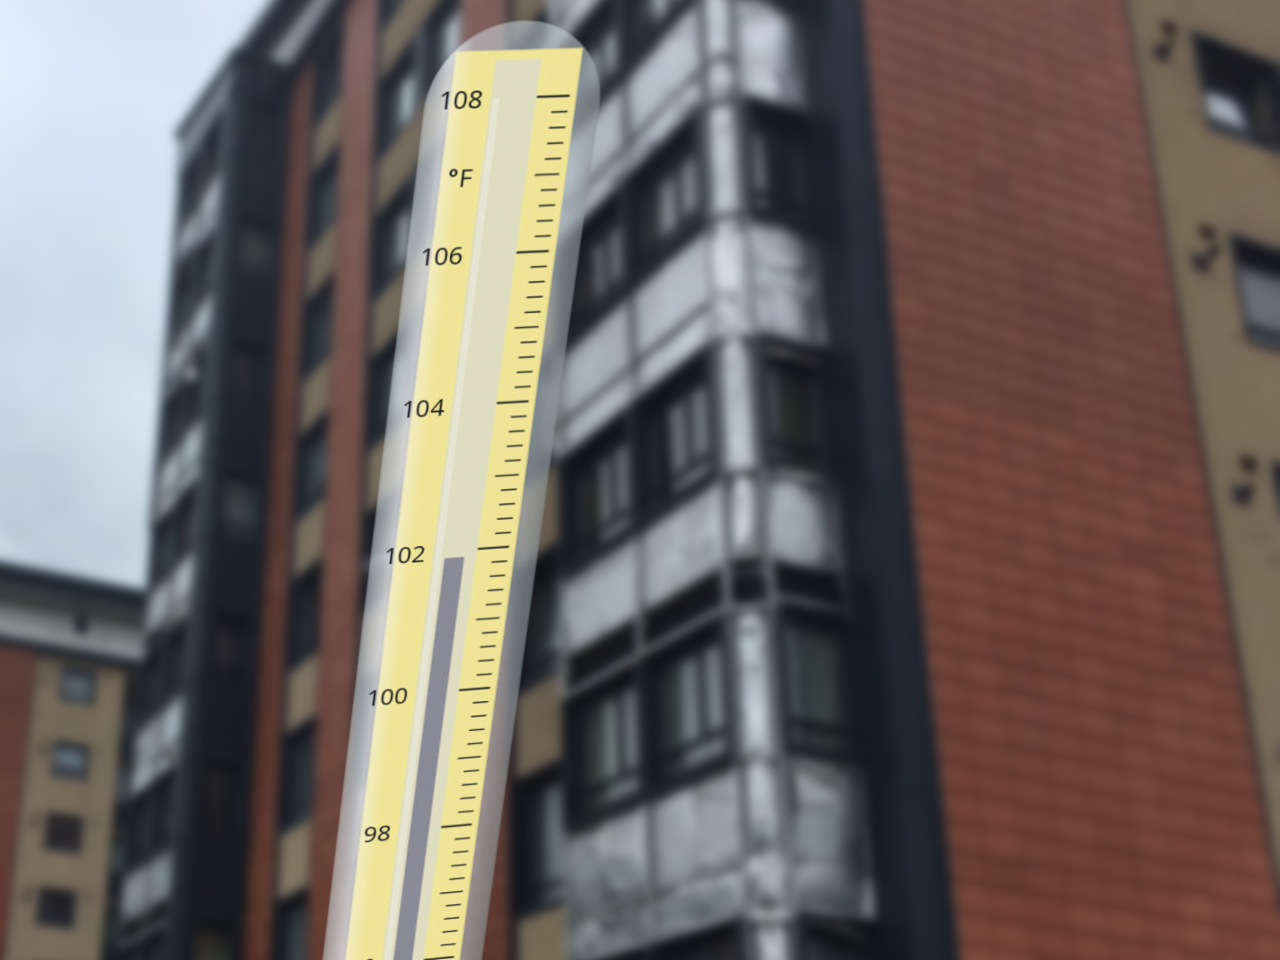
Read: 101.9 °F
